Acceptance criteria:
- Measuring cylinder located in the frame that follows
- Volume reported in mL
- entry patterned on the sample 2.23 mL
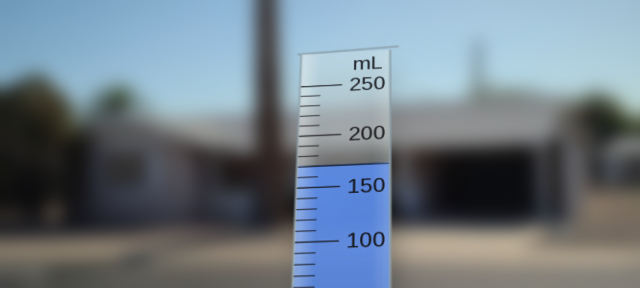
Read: 170 mL
